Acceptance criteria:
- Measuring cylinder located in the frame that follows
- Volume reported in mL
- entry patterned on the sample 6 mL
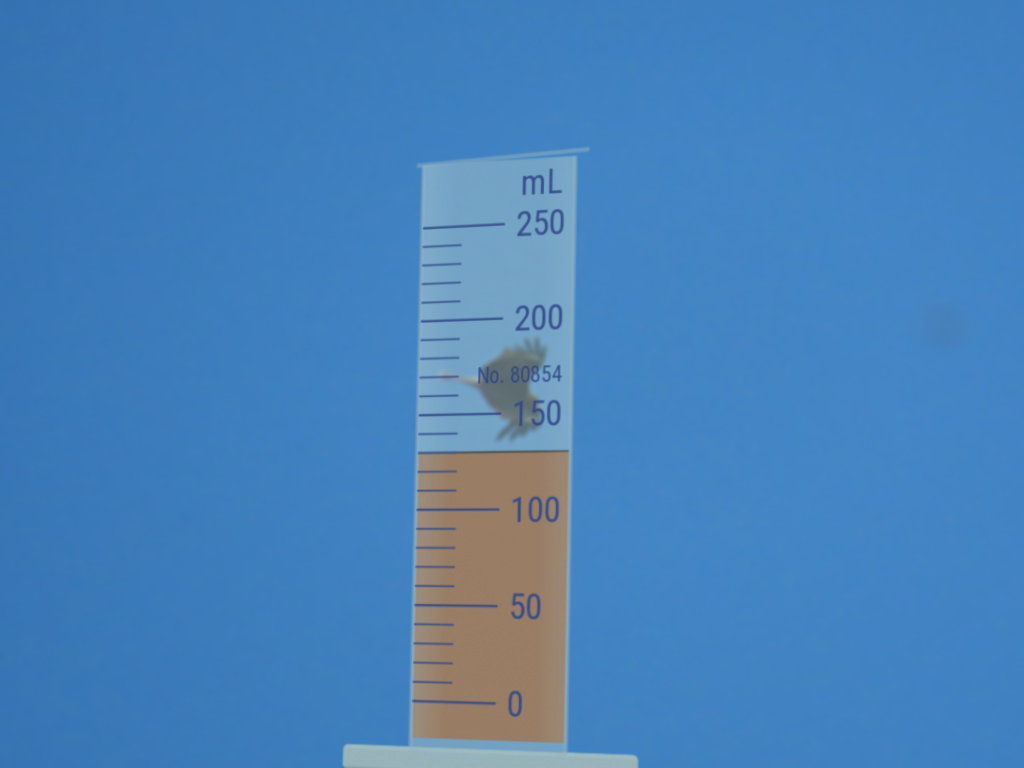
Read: 130 mL
